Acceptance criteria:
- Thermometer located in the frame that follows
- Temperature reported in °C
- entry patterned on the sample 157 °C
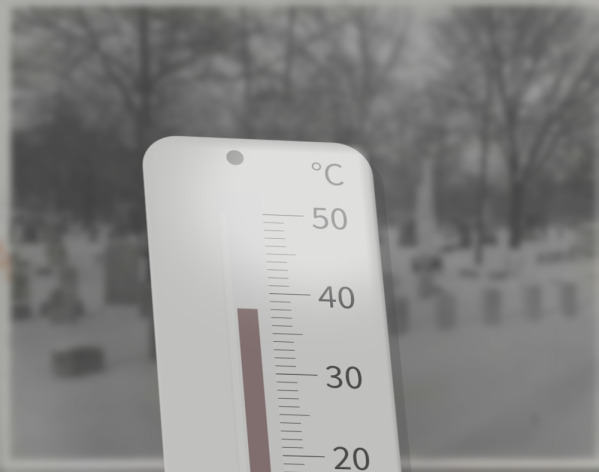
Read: 38 °C
